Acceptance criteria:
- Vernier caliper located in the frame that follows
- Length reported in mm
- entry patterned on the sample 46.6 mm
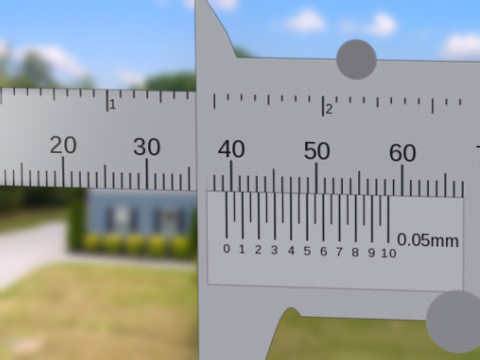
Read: 39.4 mm
